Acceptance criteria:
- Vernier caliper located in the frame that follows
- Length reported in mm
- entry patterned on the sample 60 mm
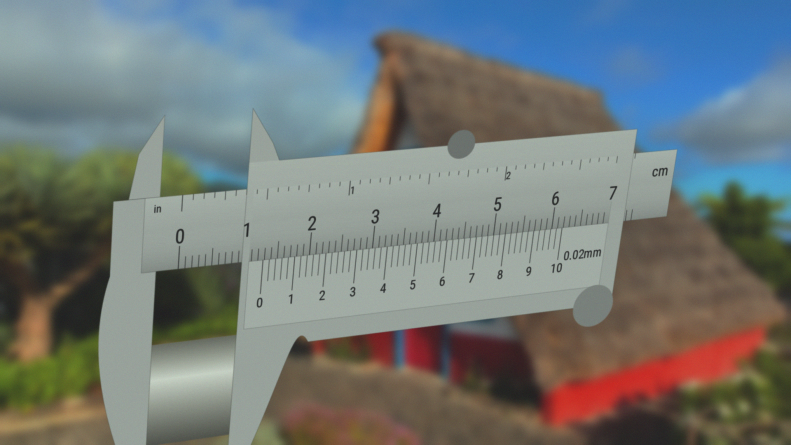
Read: 12.8 mm
